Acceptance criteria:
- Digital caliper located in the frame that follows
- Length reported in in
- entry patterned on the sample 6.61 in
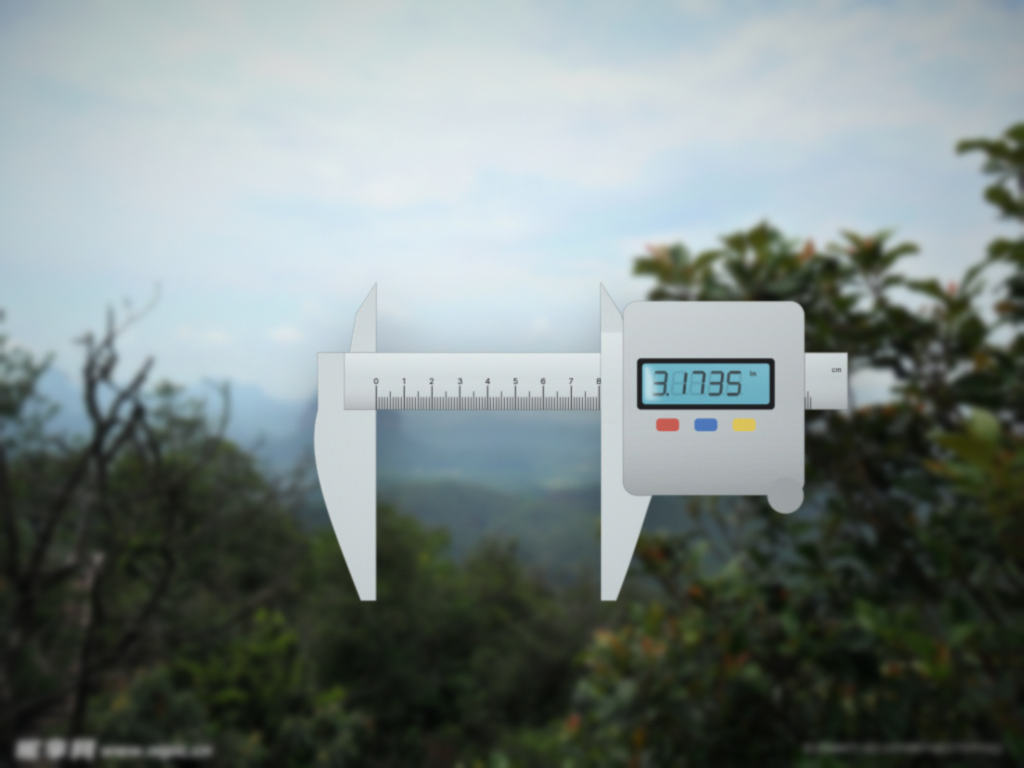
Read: 3.1735 in
